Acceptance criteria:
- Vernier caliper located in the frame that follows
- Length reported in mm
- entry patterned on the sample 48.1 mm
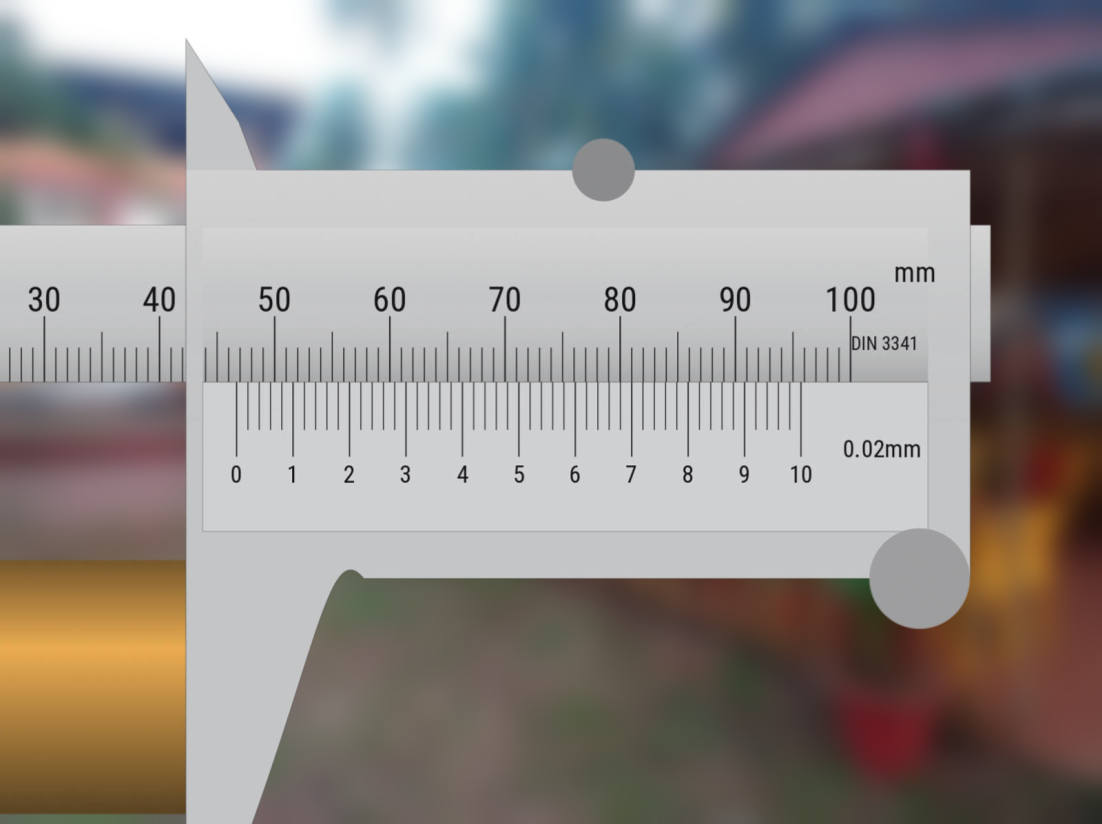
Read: 46.7 mm
